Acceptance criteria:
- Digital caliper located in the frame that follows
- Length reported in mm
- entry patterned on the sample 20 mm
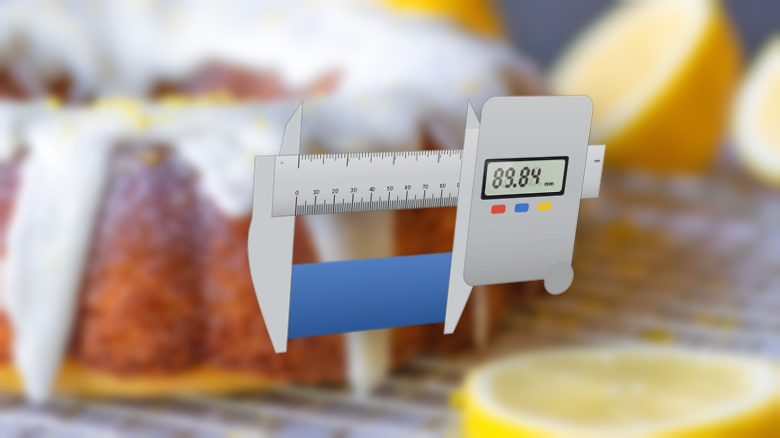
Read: 89.84 mm
